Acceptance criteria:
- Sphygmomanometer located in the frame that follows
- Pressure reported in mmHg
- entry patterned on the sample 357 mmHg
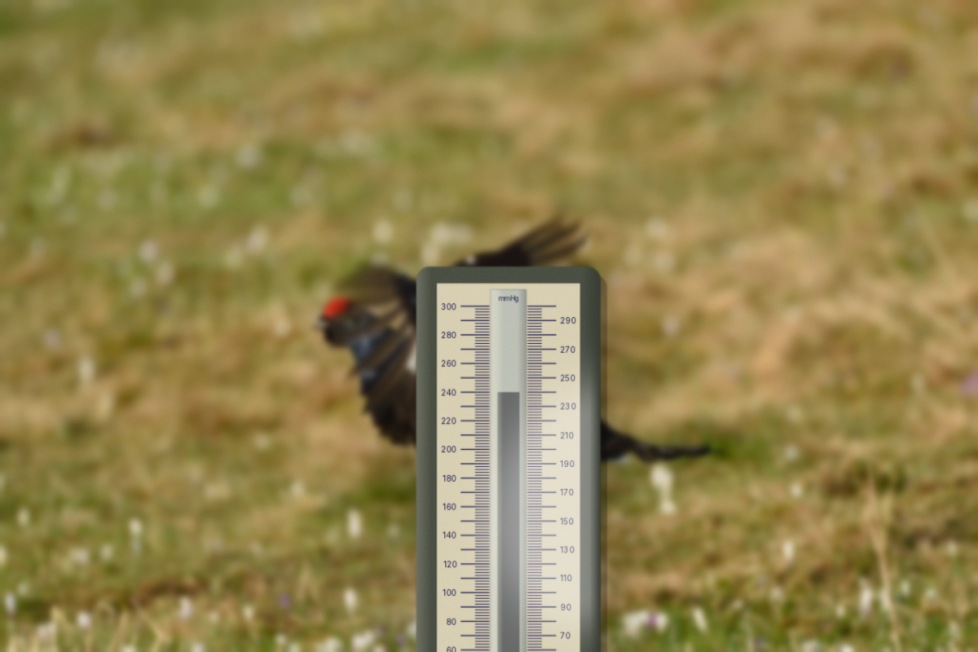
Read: 240 mmHg
